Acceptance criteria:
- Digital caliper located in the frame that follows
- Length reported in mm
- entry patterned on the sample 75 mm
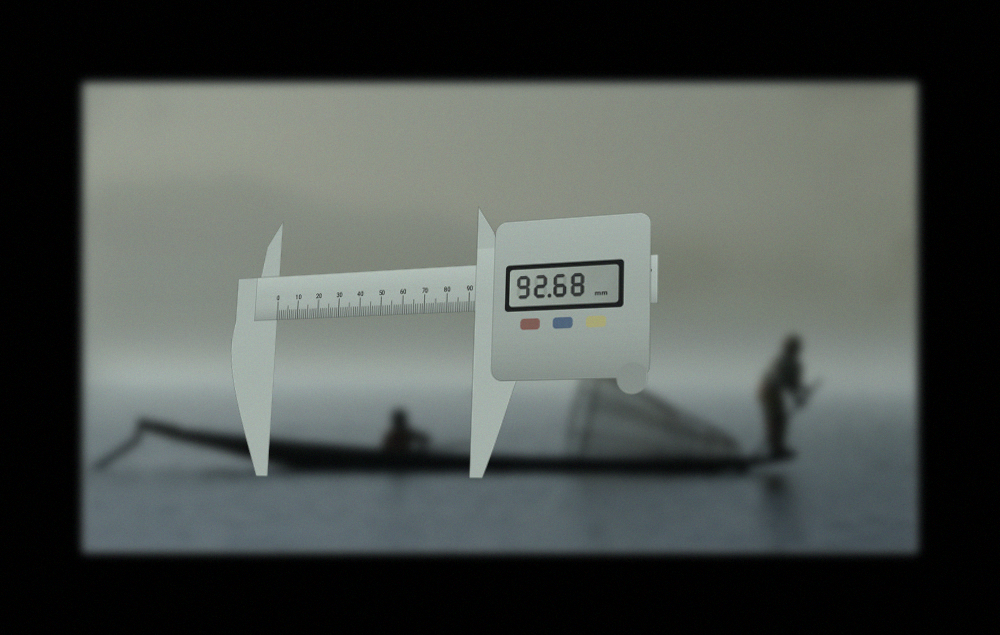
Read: 92.68 mm
